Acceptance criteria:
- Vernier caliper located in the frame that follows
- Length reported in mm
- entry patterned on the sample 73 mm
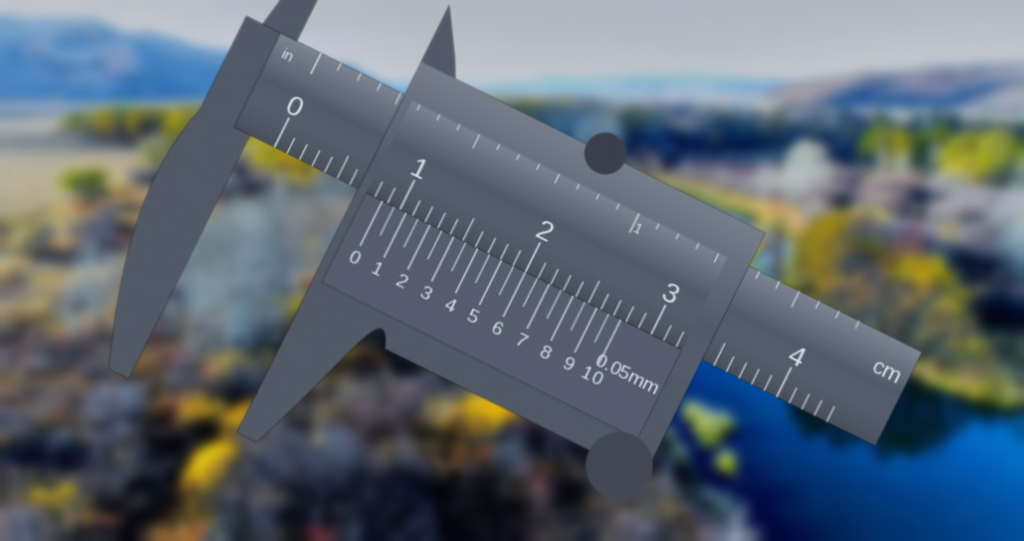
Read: 8.6 mm
